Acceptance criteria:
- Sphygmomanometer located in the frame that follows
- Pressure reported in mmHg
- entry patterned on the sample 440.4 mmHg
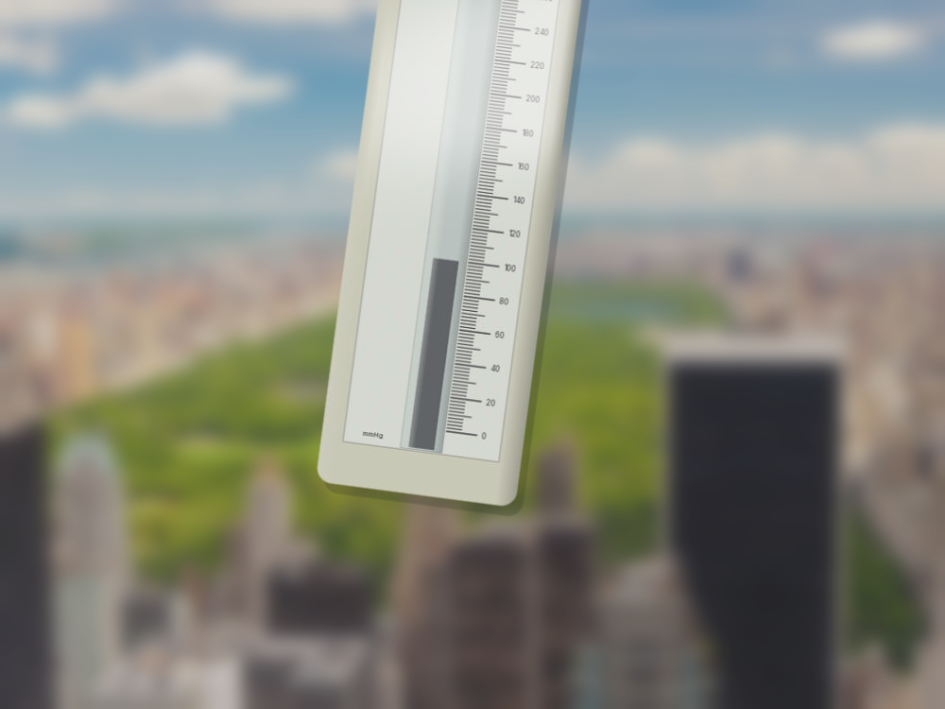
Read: 100 mmHg
